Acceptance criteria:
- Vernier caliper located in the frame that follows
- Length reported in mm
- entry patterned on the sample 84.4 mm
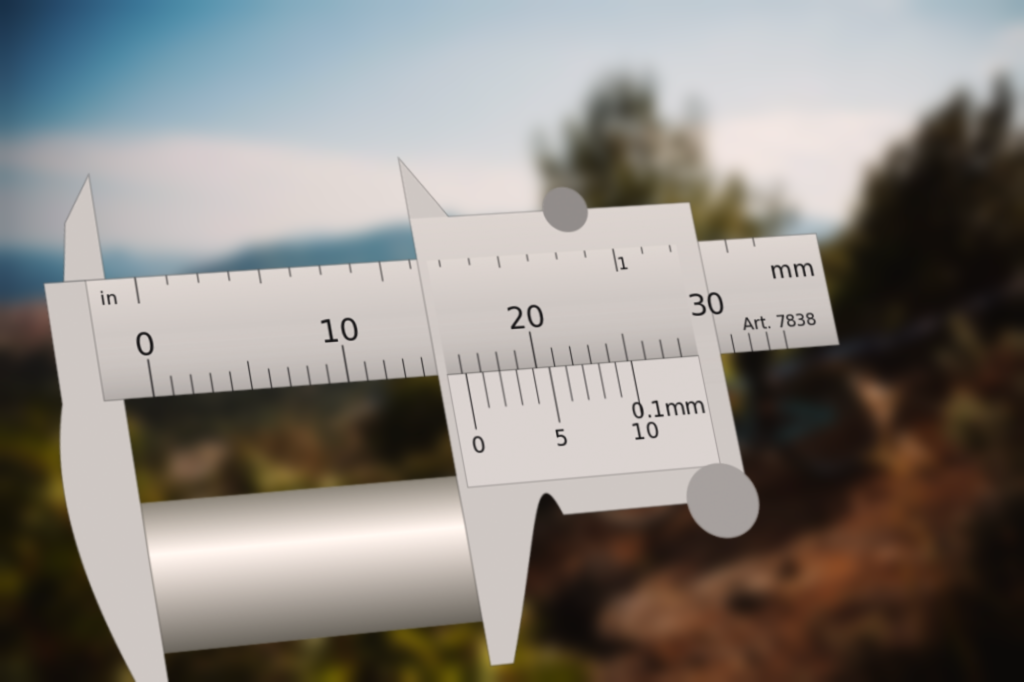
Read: 16.2 mm
